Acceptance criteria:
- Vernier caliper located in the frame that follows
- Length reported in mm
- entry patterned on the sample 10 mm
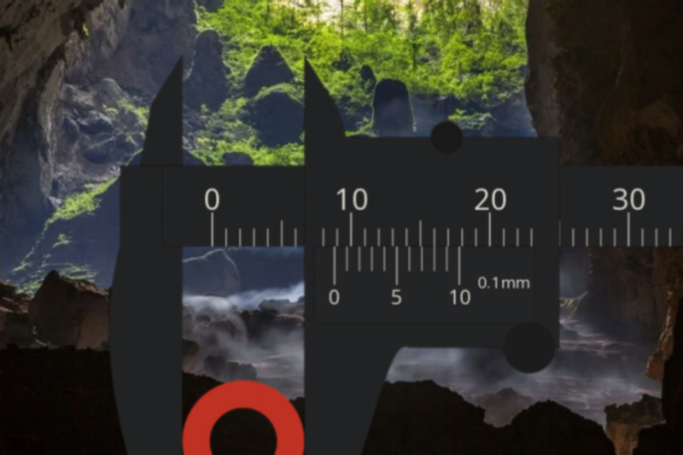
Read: 8.8 mm
